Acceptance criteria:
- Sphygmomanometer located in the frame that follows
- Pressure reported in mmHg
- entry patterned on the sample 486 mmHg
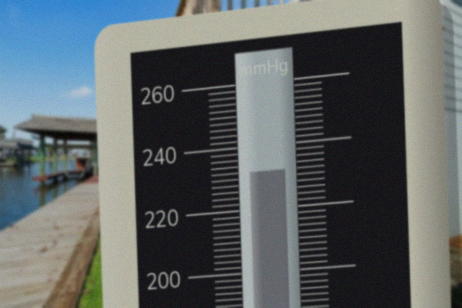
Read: 232 mmHg
